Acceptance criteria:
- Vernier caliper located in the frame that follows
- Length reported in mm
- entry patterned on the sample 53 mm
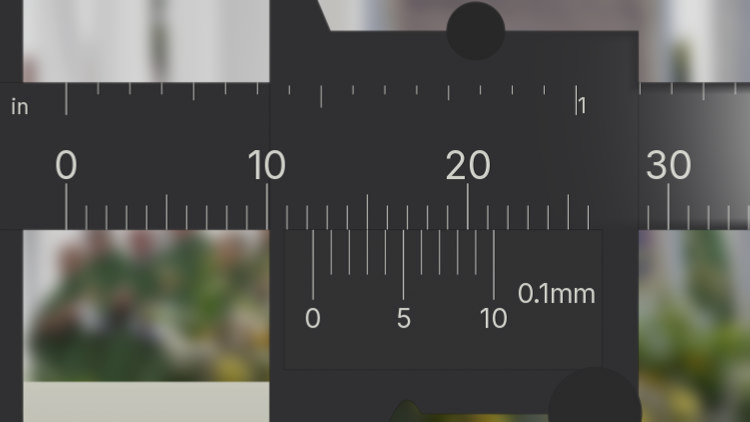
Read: 12.3 mm
